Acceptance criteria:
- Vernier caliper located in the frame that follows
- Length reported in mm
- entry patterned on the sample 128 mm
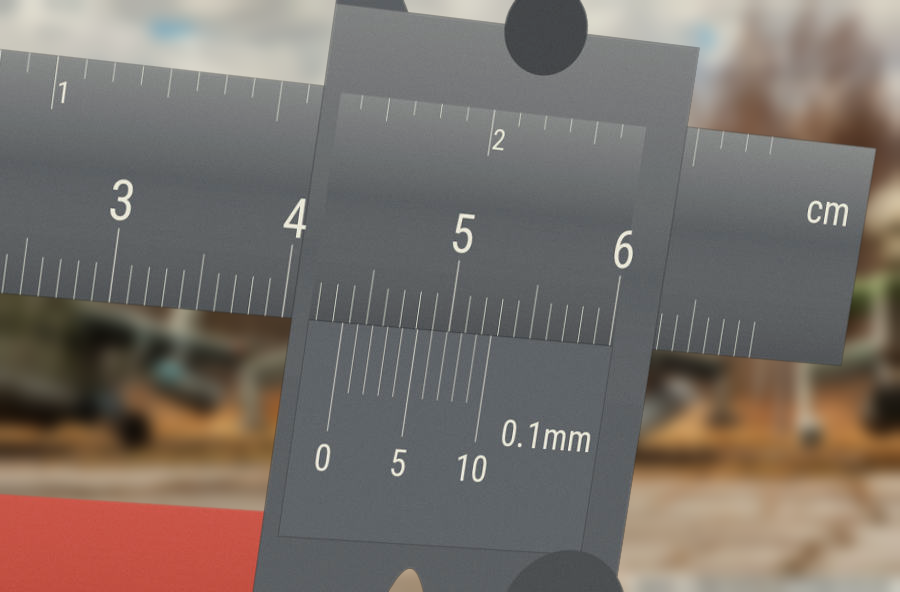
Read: 43.6 mm
